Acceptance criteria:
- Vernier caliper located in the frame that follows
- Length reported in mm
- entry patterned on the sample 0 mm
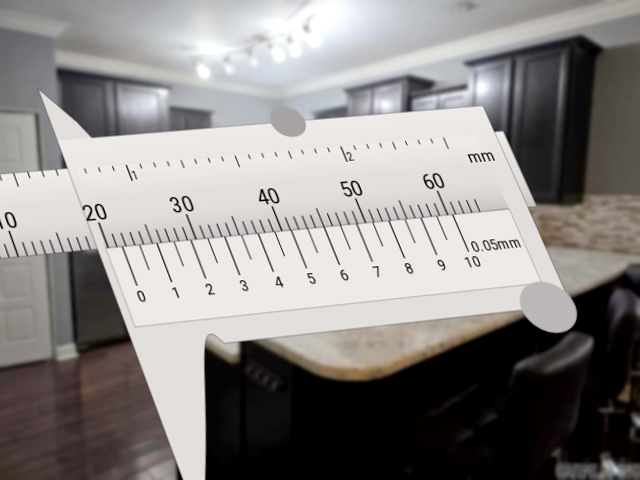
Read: 21.6 mm
